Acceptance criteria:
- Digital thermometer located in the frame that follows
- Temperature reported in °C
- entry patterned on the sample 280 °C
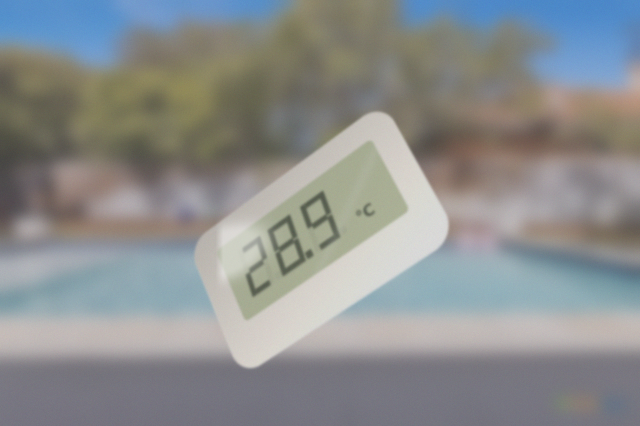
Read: 28.9 °C
